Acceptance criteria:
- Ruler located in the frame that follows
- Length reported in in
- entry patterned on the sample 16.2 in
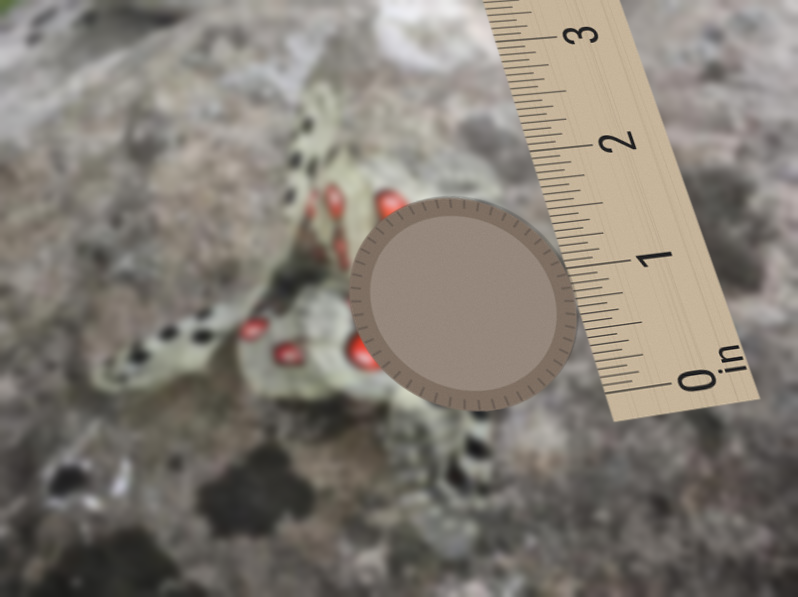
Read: 1.6875 in
